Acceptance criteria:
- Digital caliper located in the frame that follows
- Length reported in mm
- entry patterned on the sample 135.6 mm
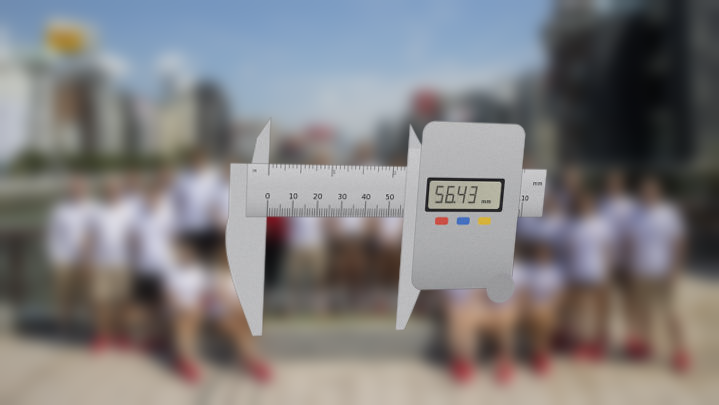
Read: 56.43 mm
